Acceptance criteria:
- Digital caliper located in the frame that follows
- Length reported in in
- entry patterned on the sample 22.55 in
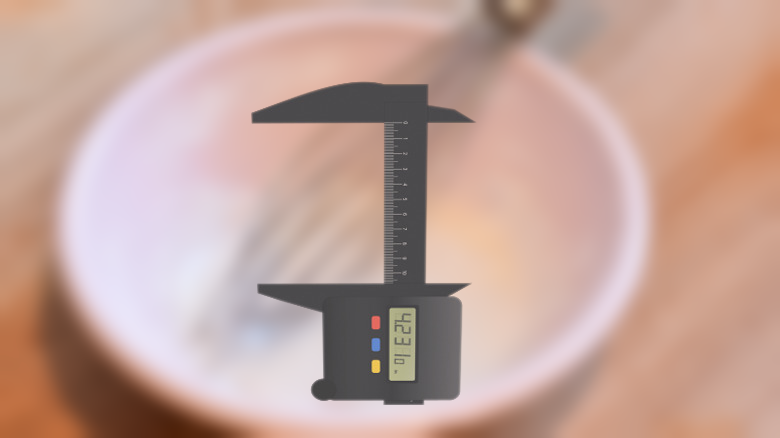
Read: 4.2310 in
